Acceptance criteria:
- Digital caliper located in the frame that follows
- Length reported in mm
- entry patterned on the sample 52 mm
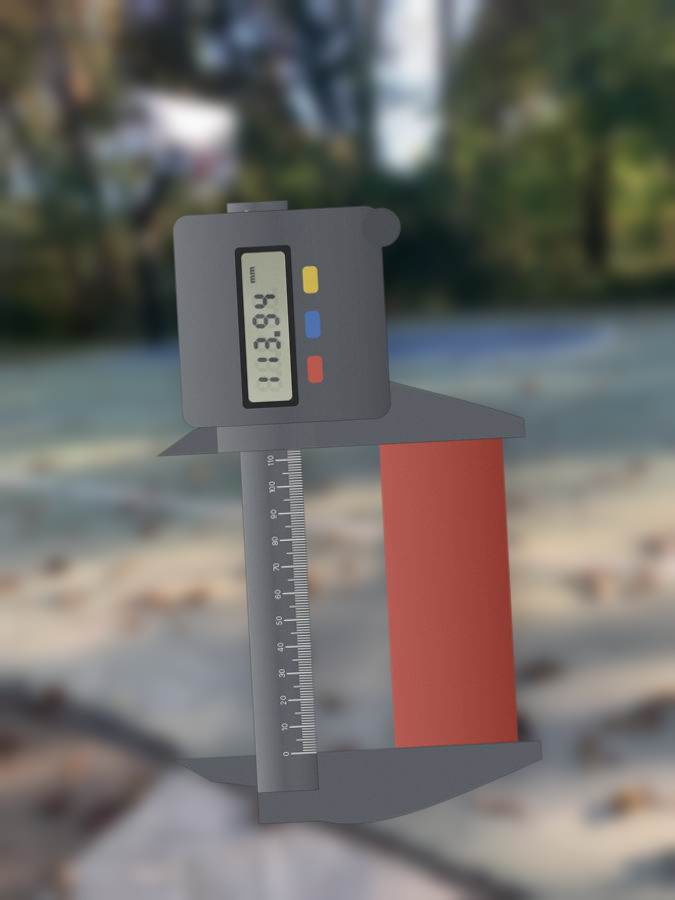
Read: 113.94 mm
